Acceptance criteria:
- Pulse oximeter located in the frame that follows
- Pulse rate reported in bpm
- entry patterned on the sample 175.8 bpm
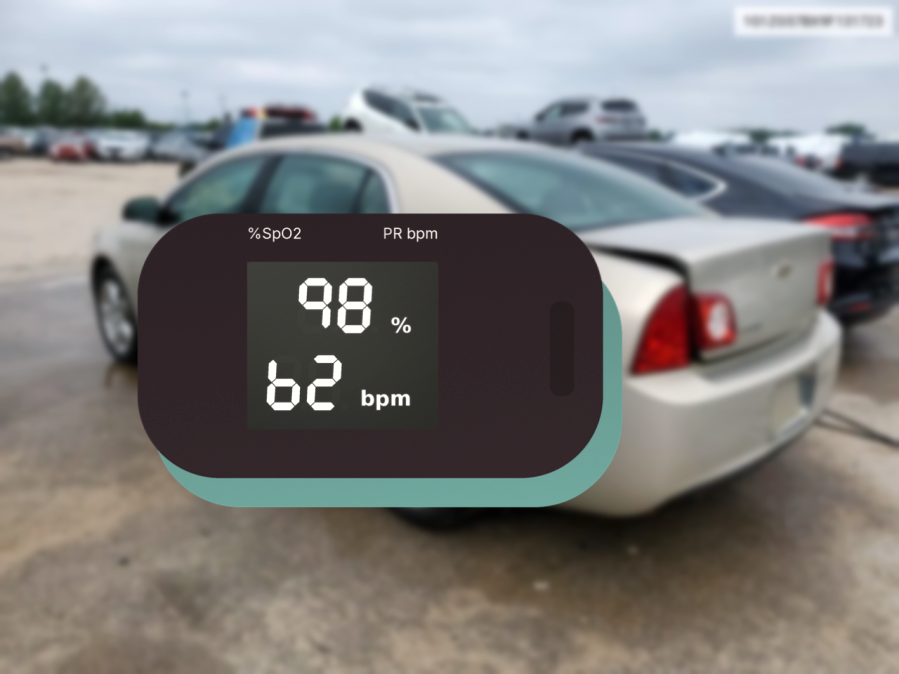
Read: 62 bpm
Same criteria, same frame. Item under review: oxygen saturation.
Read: 98 %
